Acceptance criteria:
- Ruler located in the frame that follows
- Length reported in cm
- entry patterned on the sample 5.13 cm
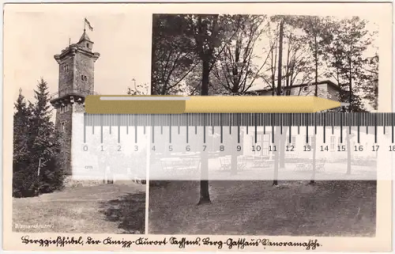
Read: 15.5 cm
